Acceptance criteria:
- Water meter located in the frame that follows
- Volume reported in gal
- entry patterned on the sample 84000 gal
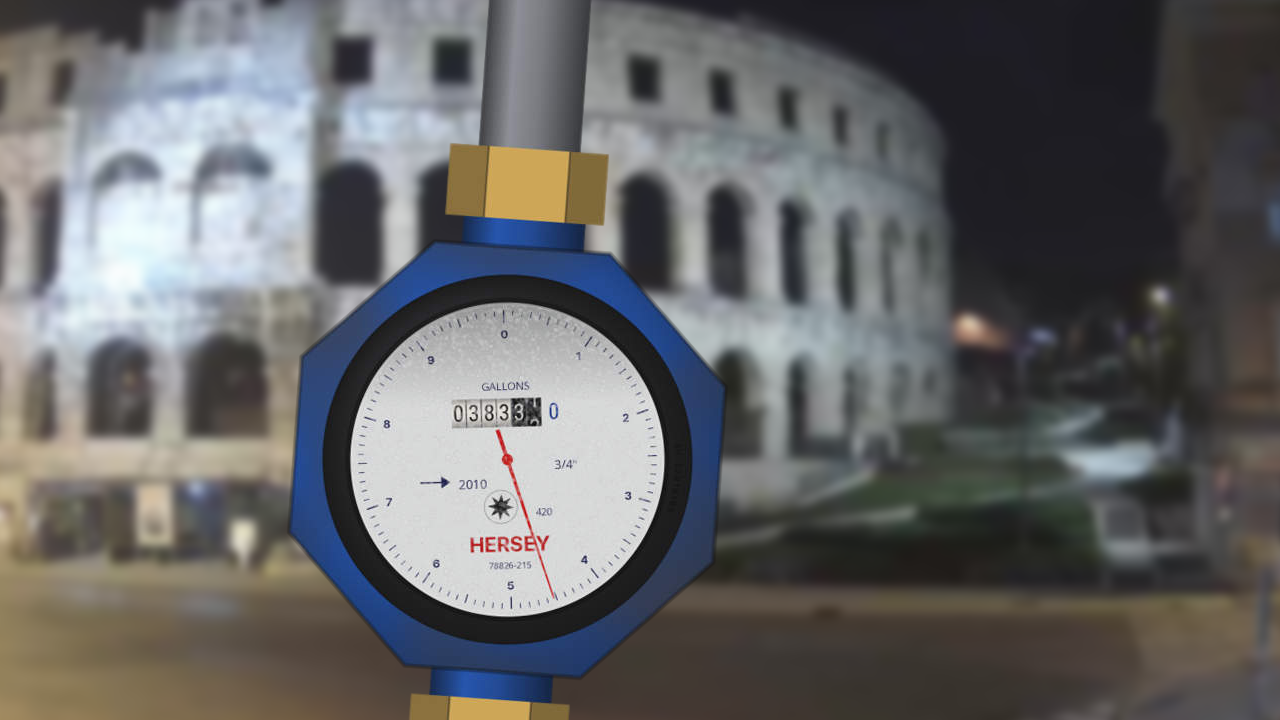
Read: 383314.5 gal
